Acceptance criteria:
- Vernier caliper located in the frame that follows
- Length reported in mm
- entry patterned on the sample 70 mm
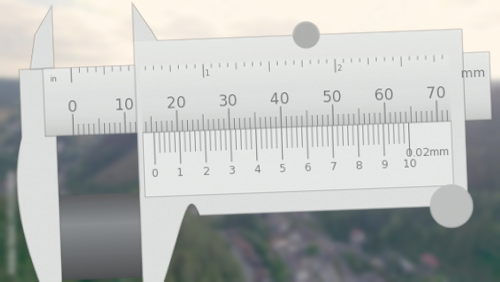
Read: 15.5 mm
